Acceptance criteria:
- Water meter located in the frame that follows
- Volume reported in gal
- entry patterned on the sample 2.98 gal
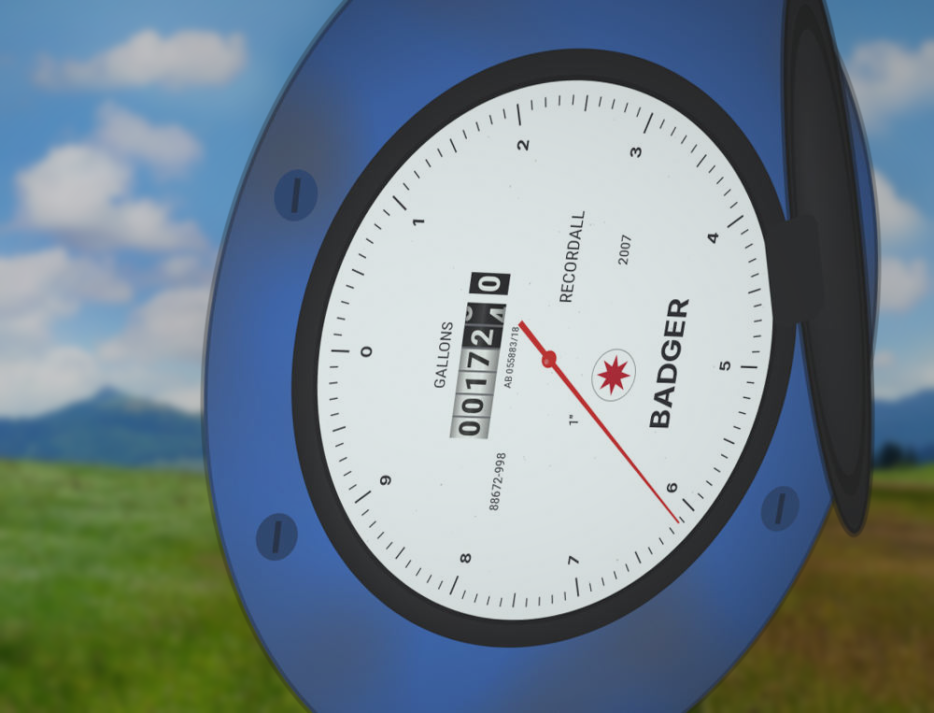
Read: 17236.1 gal
